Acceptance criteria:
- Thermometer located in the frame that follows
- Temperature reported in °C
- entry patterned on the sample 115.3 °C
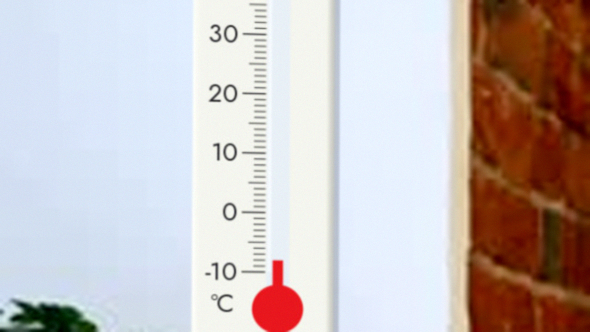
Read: -8 °C
